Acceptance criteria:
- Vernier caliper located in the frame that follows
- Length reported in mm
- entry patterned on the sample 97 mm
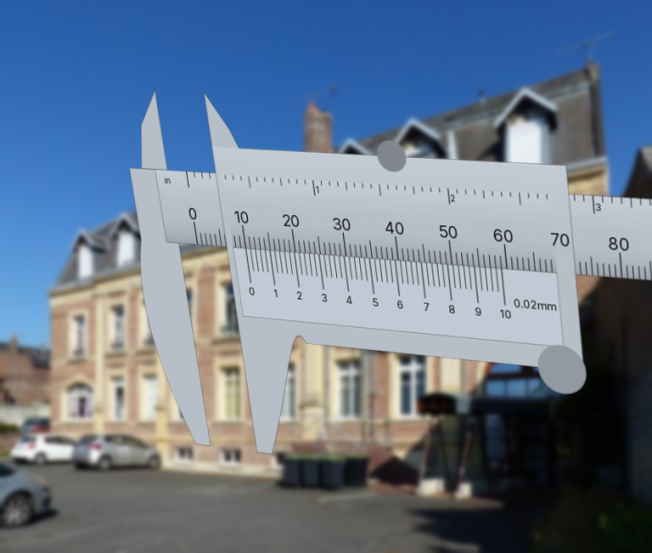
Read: 10.0 mm
